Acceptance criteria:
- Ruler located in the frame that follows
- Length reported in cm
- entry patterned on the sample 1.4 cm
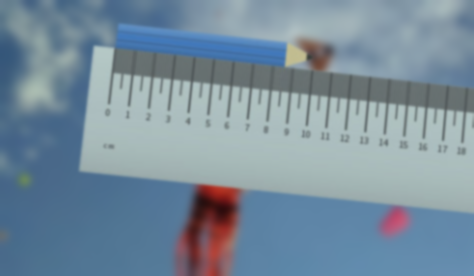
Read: 10 cm
